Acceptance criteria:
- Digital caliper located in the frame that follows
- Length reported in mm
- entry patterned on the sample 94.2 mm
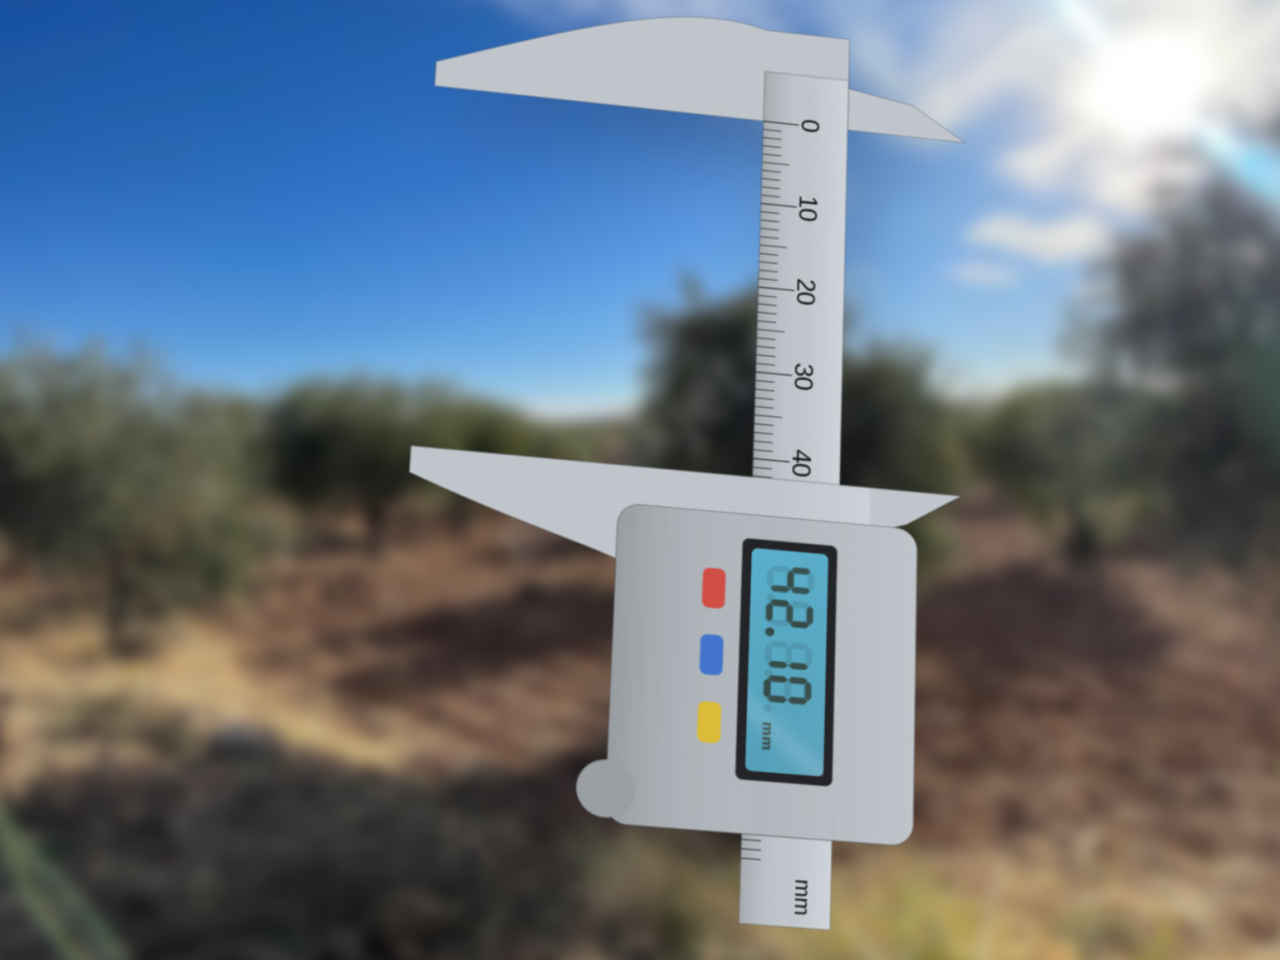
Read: 42.10 mm
